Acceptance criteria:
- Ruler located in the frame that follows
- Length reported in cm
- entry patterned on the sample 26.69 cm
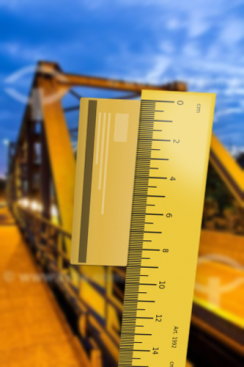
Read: 9 cm
